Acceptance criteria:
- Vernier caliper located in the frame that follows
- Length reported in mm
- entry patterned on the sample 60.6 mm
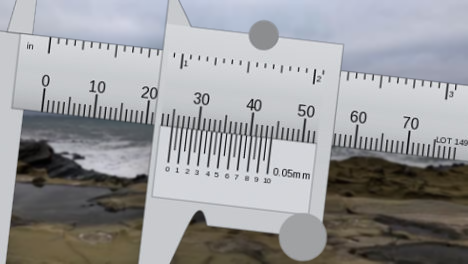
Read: 25.0 mm
